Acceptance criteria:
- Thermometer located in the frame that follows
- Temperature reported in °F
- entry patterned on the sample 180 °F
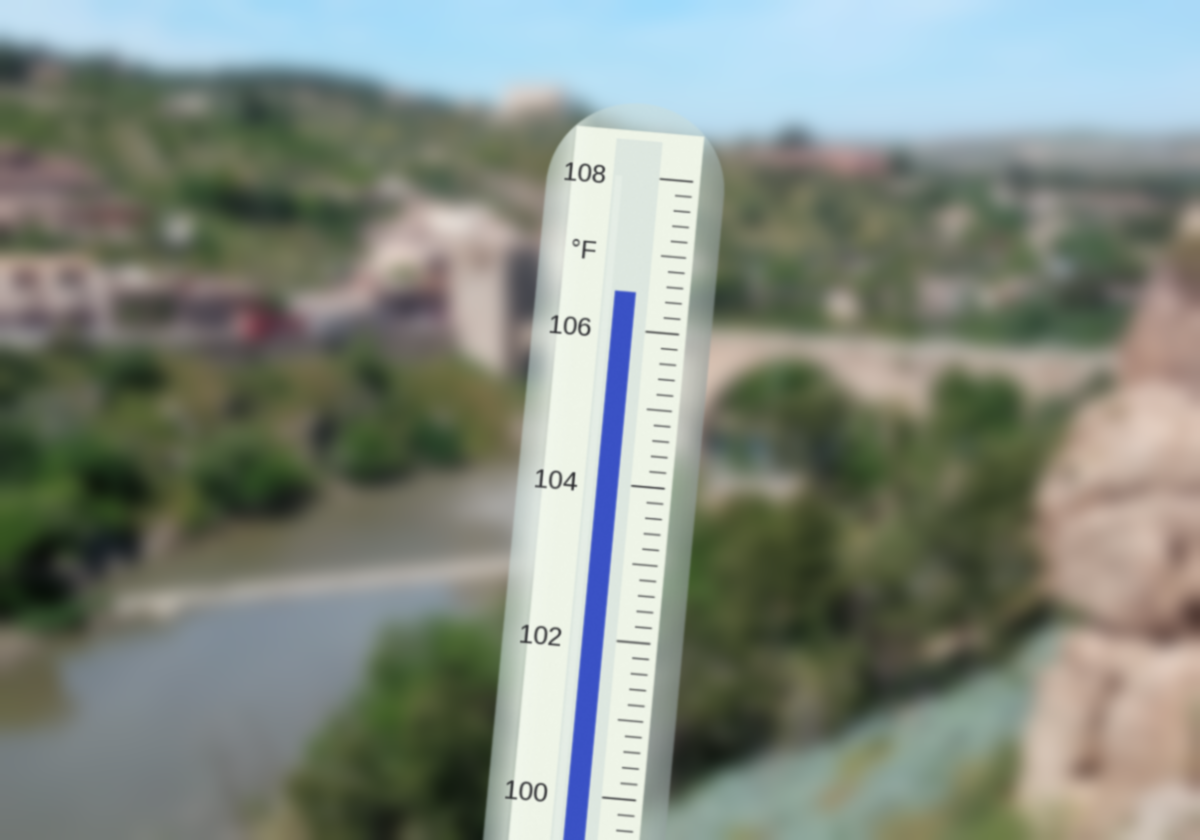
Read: 106.5 °F
